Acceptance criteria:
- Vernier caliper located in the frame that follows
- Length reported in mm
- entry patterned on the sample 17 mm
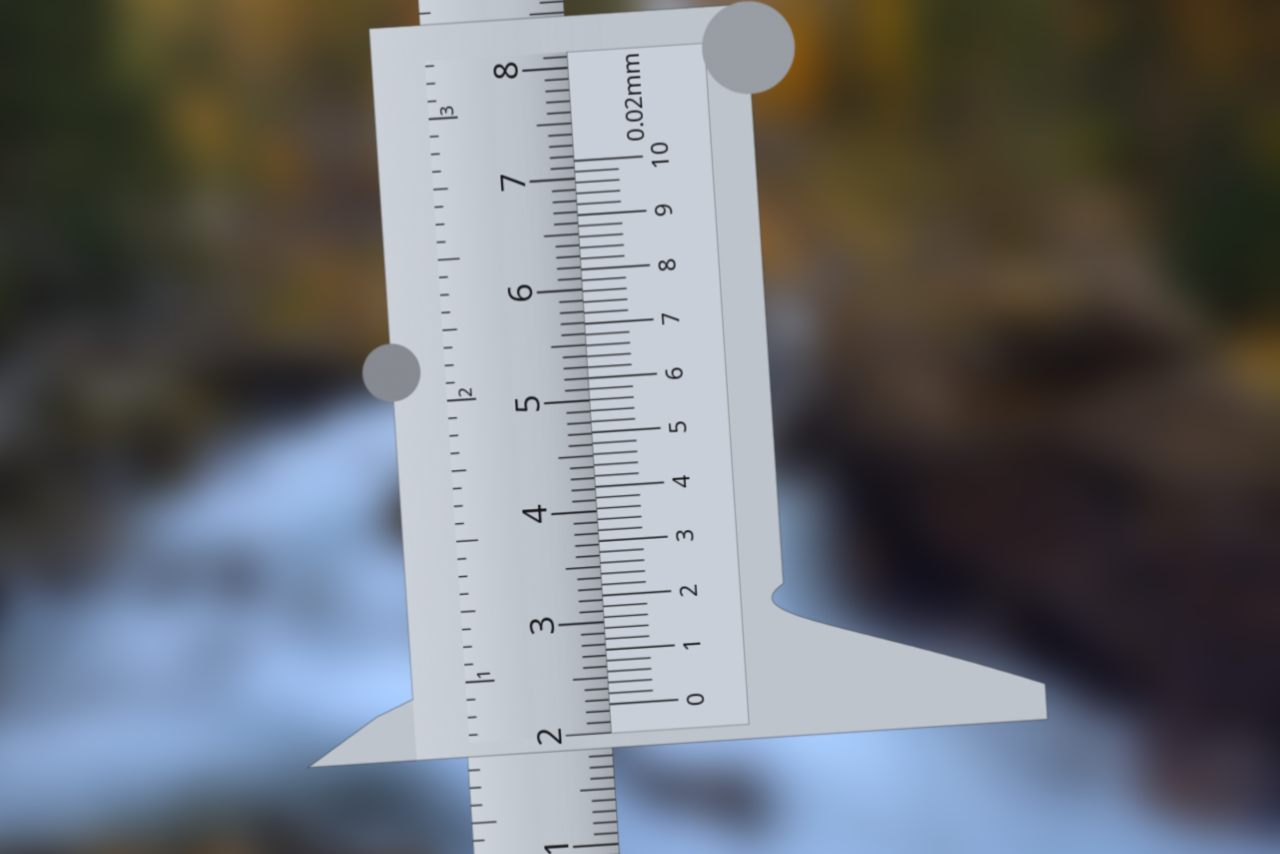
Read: 22.6 mm
